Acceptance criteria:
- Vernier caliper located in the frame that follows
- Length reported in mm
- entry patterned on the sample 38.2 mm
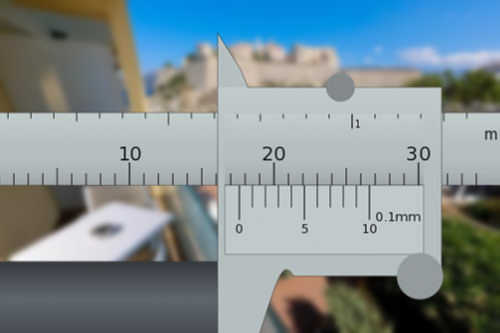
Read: 17.6 mm
